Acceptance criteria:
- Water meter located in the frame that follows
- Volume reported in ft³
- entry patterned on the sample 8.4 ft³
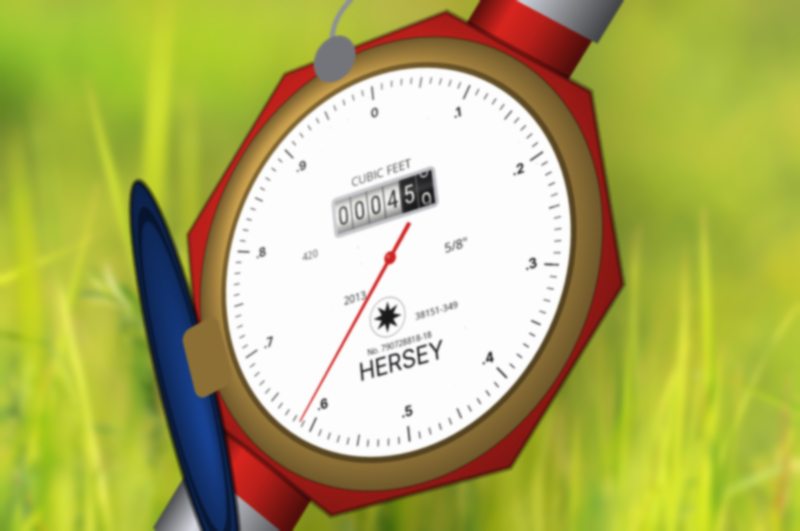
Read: 458.61 ft³
